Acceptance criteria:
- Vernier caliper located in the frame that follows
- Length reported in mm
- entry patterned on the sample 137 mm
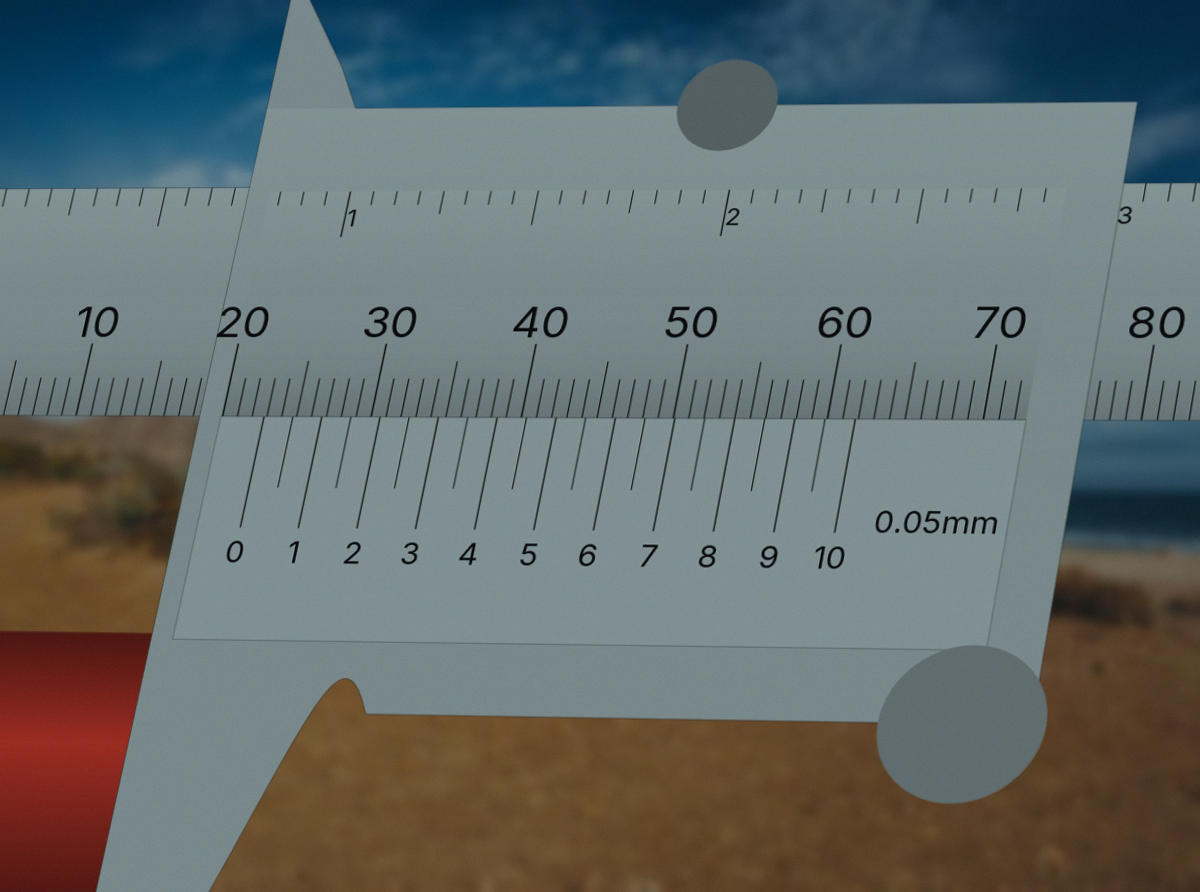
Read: 22.8 mm
